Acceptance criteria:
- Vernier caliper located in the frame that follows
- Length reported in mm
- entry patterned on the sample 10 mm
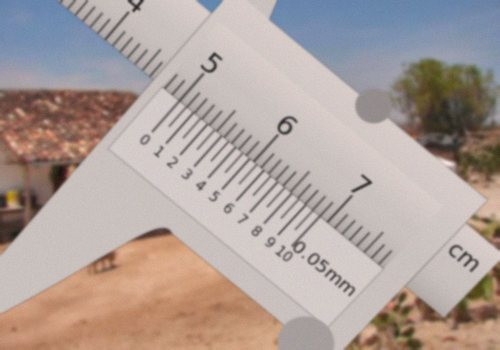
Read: 50.0 mm
